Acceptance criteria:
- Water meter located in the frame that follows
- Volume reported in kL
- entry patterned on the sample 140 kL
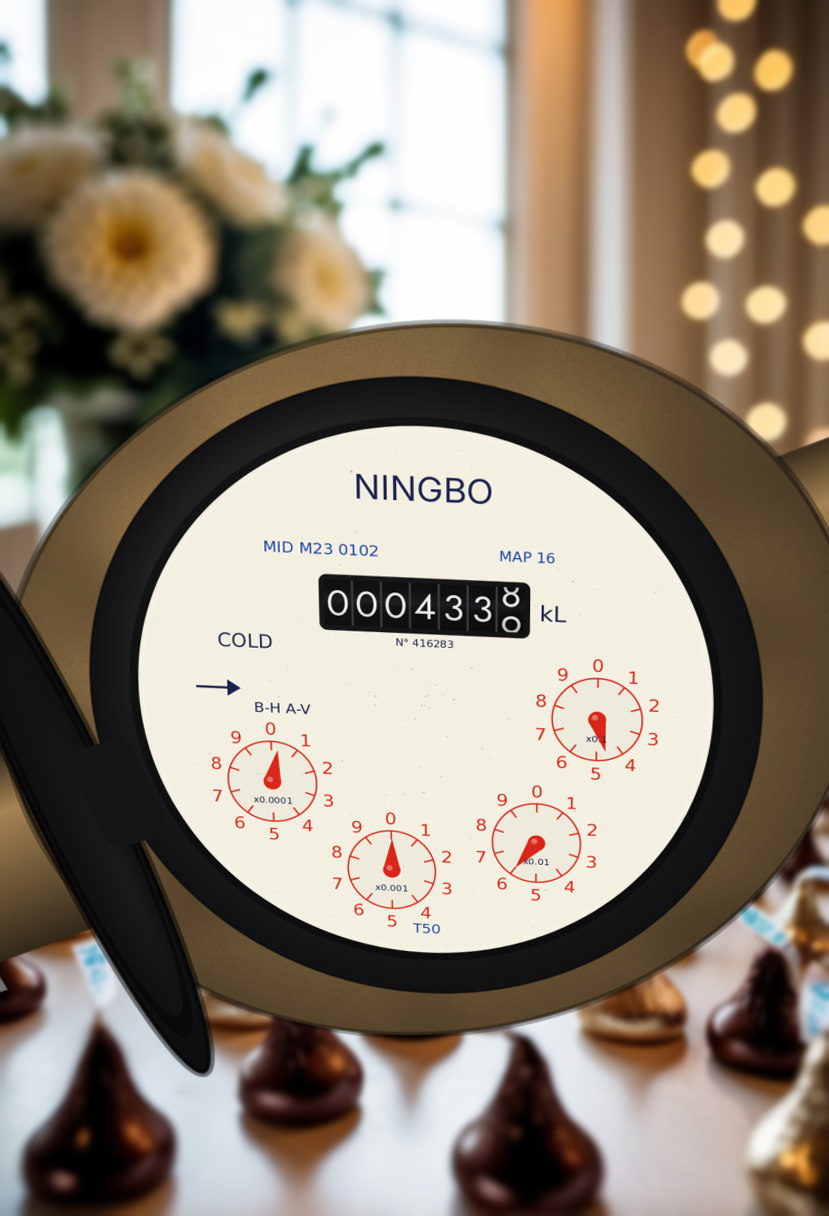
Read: 4338.4600 kL
